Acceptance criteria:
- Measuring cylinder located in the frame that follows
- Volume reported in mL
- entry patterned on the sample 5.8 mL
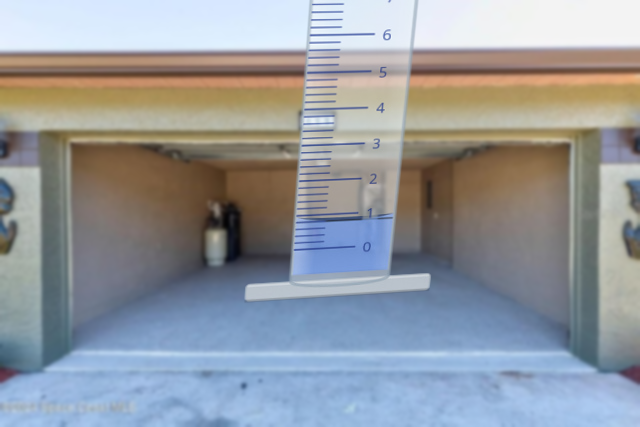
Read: 0.8 mL
